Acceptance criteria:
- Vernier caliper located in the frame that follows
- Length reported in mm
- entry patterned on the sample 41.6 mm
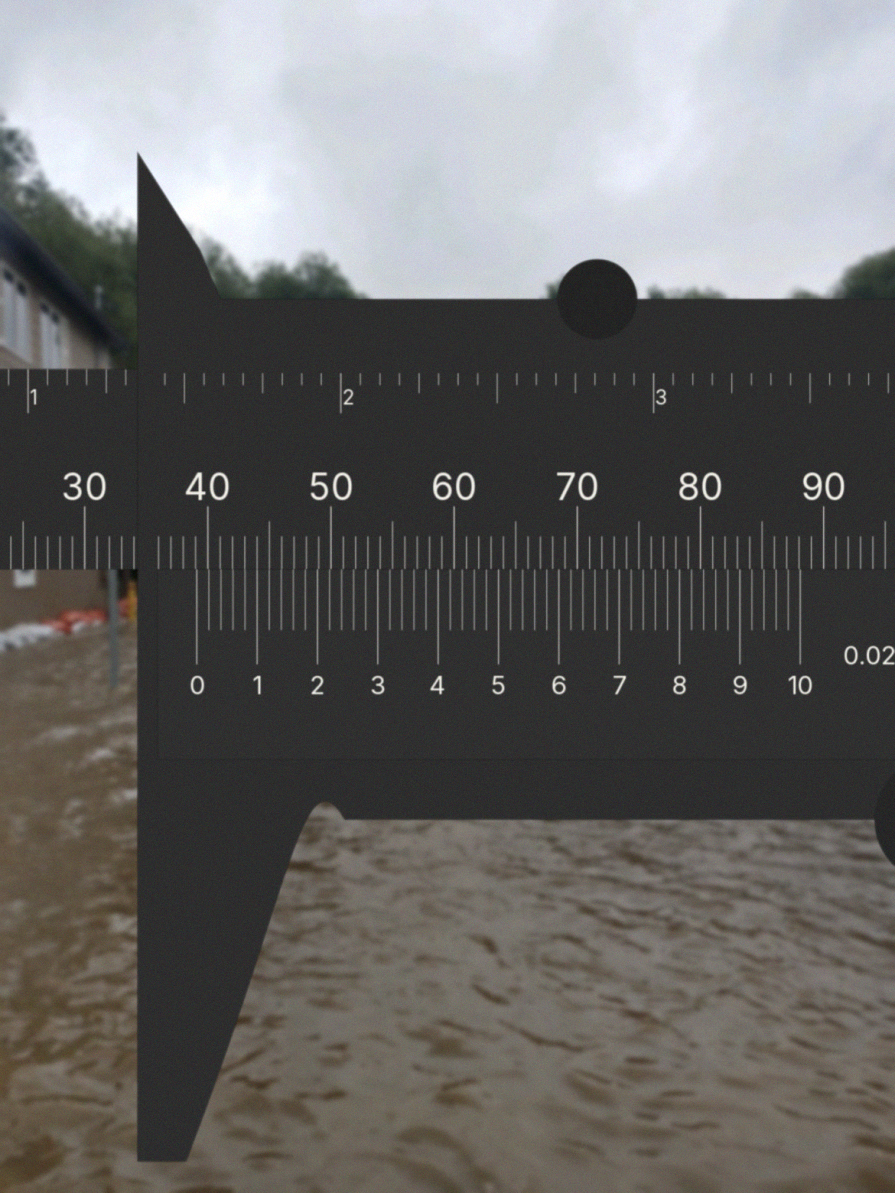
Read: 39.1 mm
